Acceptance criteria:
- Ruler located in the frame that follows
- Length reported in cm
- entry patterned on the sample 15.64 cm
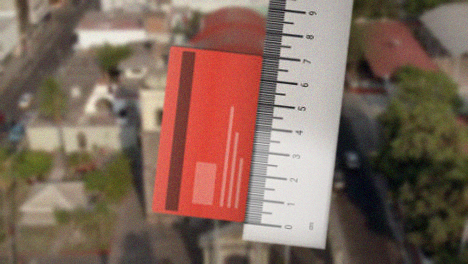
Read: 7 cm
